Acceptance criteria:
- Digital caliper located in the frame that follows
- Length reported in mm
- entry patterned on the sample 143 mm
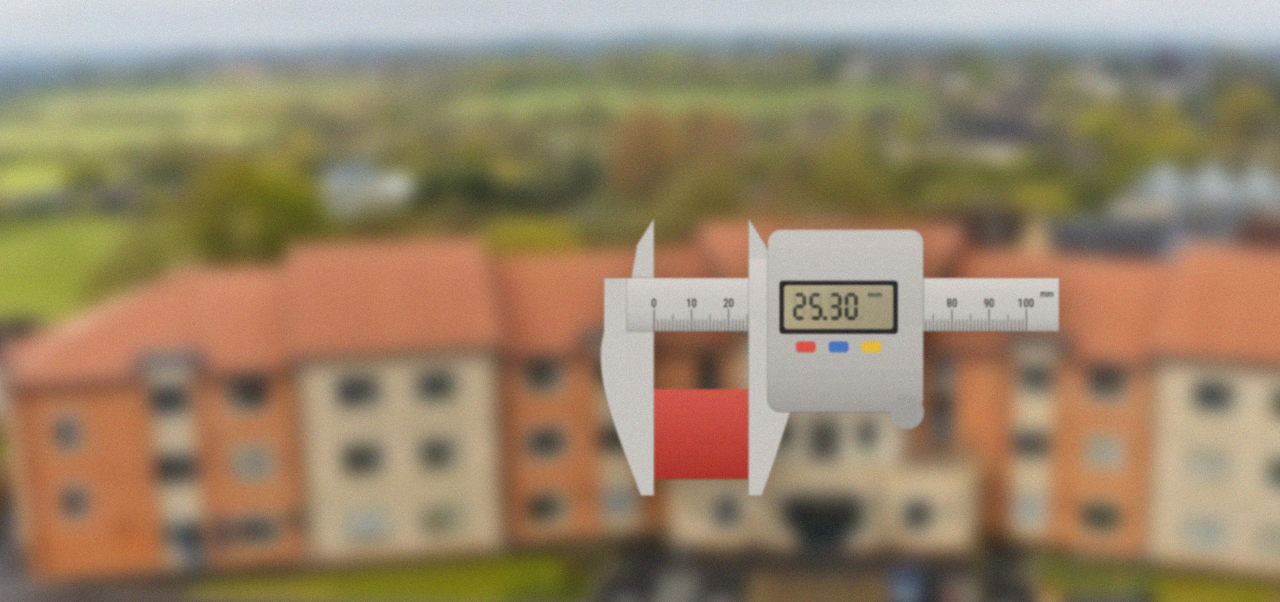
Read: 25.30 mm
